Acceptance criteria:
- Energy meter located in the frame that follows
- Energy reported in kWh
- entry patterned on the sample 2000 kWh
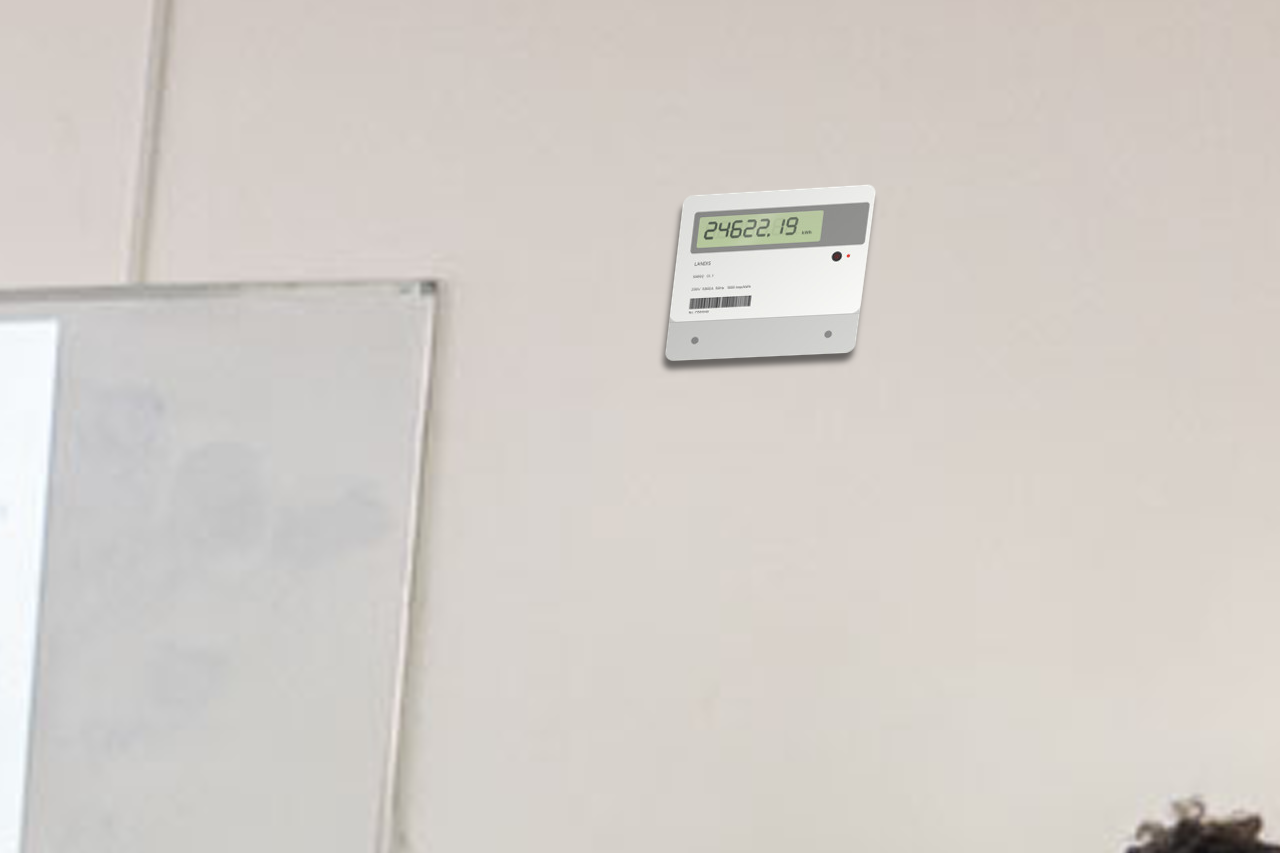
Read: 24622.19 kWh
